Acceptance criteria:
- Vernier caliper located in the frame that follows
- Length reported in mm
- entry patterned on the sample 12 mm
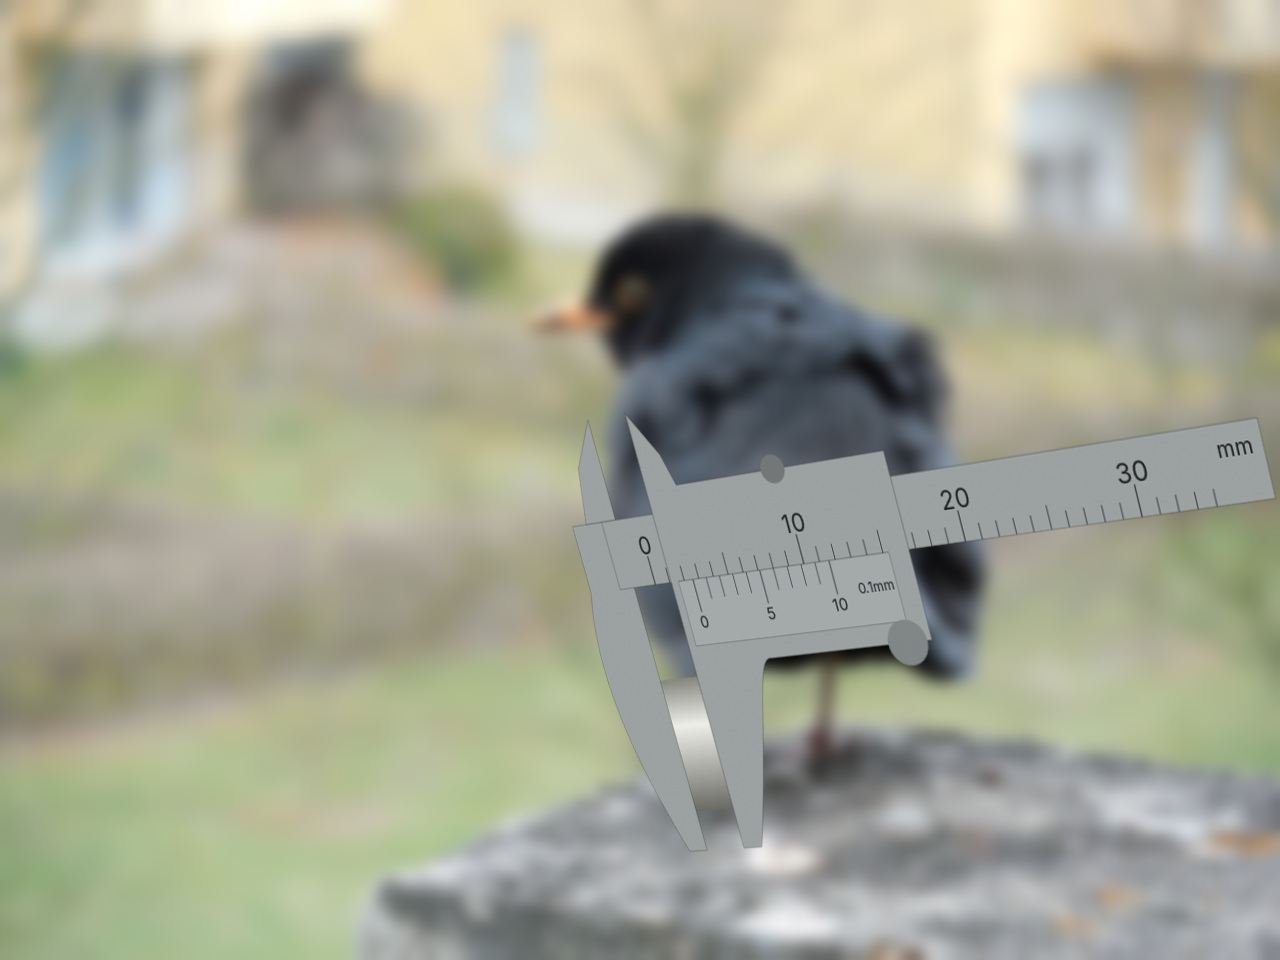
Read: 2.6 mm
